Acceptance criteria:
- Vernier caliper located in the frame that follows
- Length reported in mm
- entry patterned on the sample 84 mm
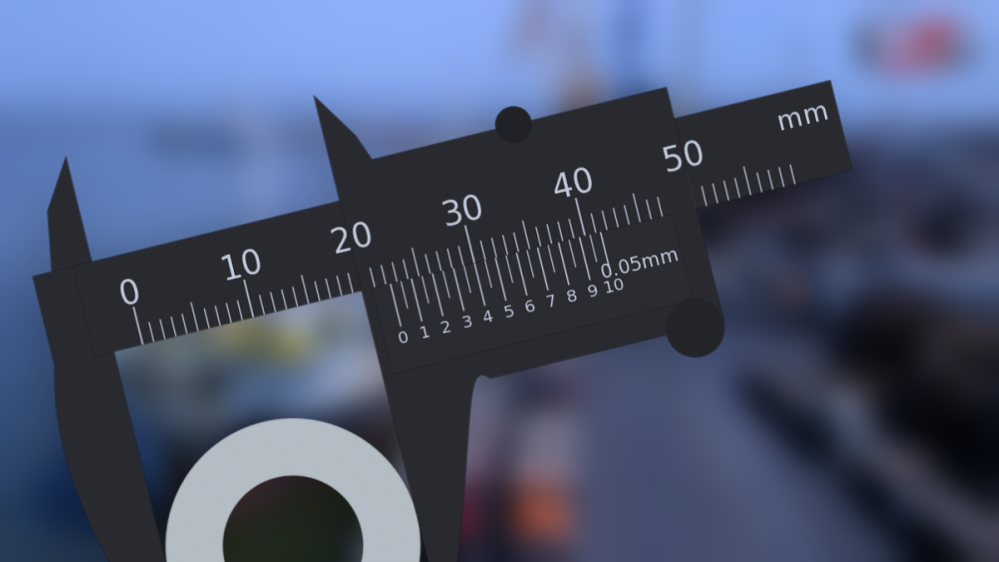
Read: 22.4 mm
